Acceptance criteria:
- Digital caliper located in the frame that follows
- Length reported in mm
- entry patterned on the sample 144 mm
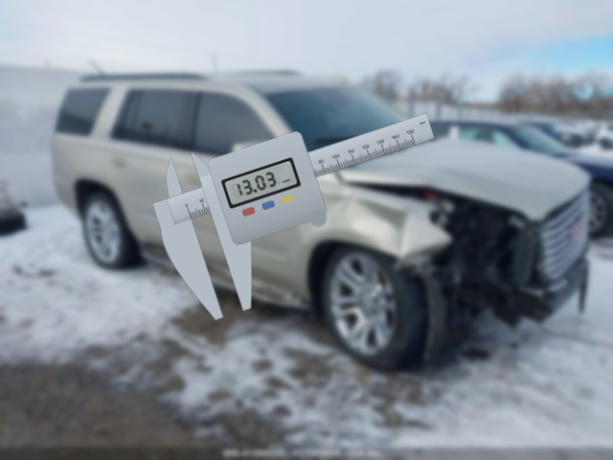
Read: 13.03 mm
